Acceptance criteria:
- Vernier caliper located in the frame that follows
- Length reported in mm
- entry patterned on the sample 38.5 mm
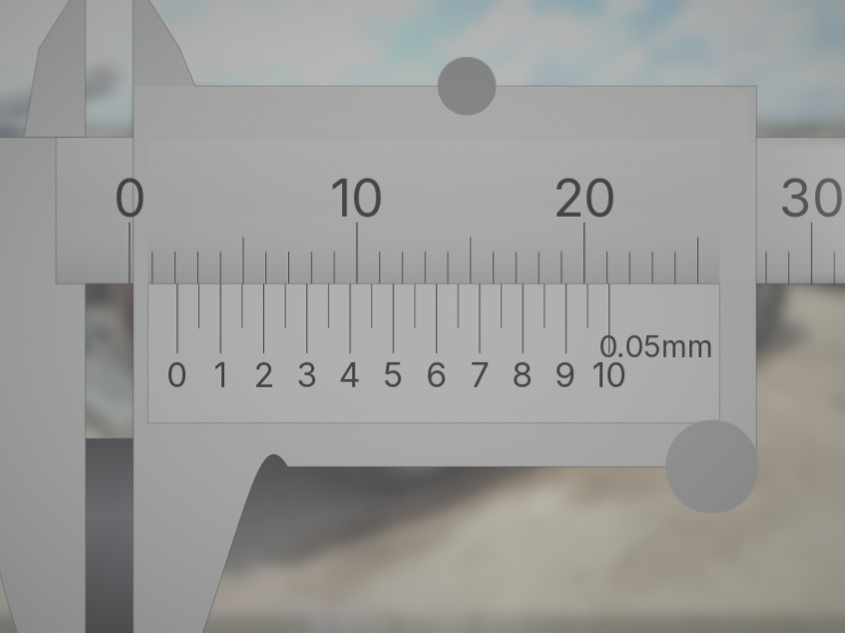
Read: 2.1 mm
